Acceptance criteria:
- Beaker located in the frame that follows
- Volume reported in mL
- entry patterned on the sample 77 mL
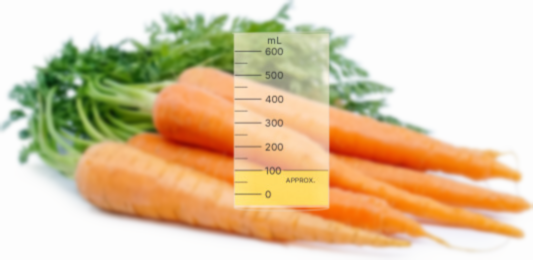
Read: 100 mL
